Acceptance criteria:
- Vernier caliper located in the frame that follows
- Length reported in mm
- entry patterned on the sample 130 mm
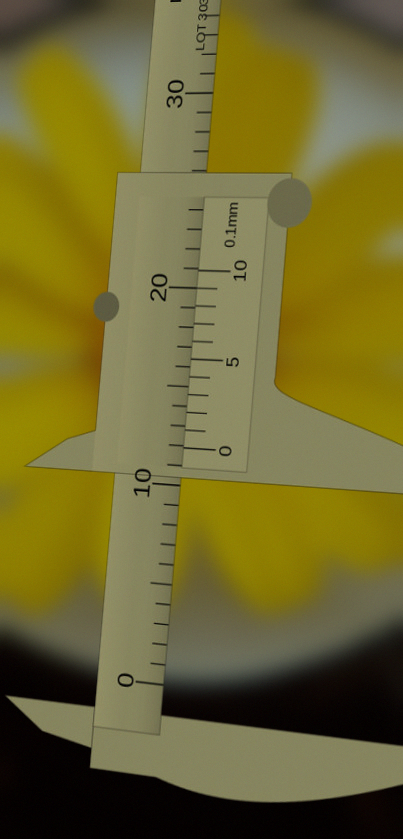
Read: 11.9 mm
